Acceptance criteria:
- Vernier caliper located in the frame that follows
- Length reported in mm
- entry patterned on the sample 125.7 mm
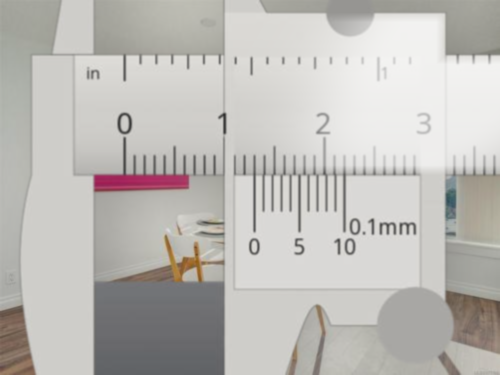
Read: 13.0 mm
